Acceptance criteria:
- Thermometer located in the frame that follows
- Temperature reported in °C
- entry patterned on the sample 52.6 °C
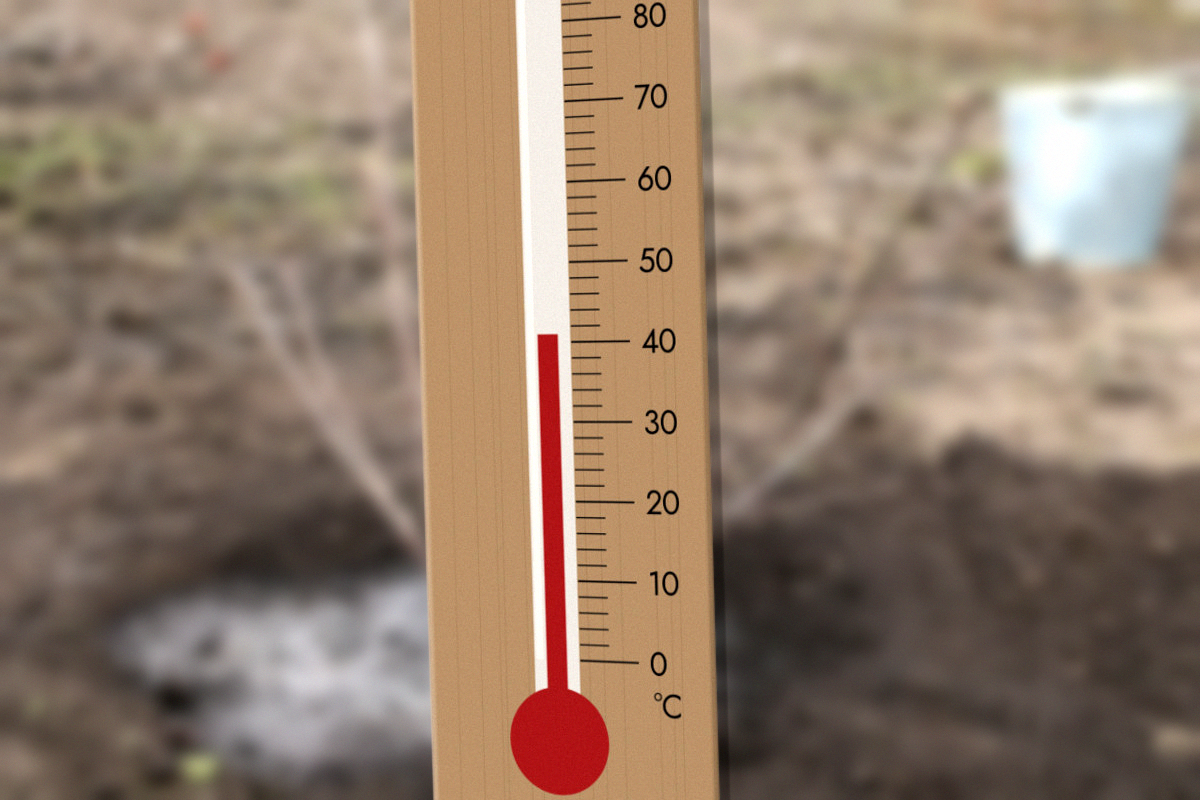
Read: 41 °C
